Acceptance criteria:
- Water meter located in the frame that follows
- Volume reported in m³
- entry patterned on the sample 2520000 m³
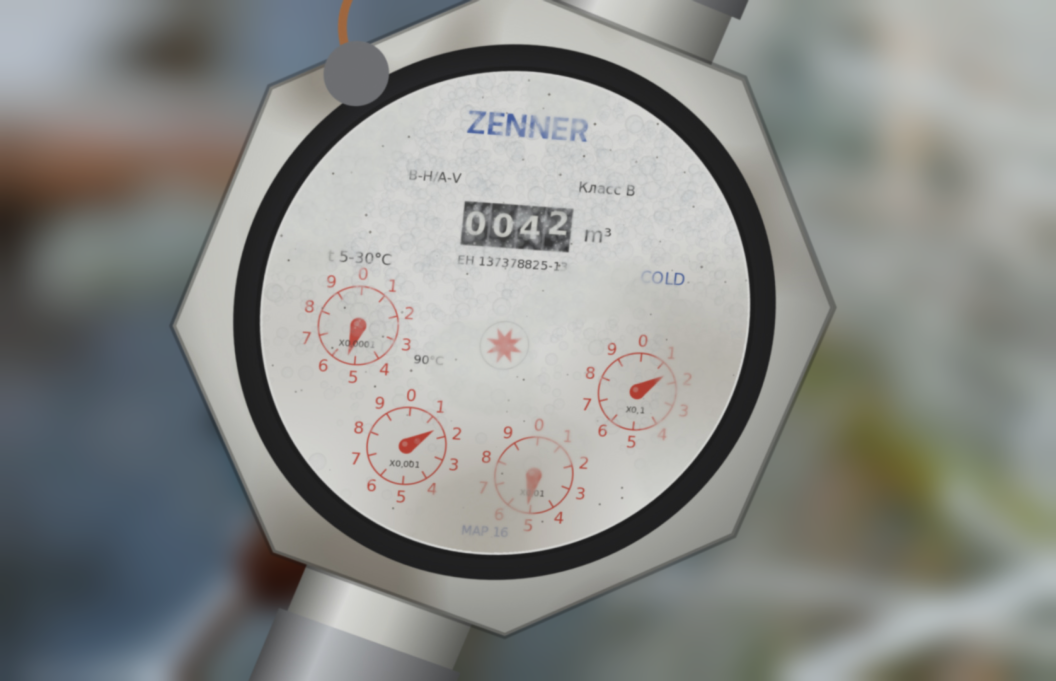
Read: 42.1515 m³
